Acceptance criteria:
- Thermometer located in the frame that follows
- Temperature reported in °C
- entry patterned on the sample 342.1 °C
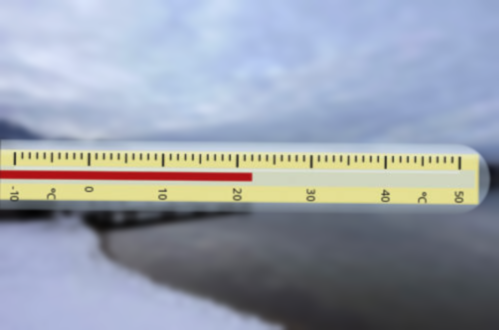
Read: 22 °C
